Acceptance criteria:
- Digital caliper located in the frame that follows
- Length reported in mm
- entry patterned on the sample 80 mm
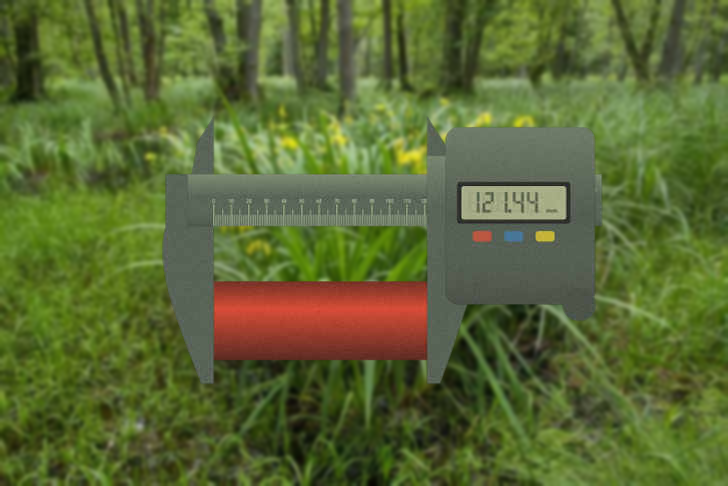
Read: 121.44 mm
